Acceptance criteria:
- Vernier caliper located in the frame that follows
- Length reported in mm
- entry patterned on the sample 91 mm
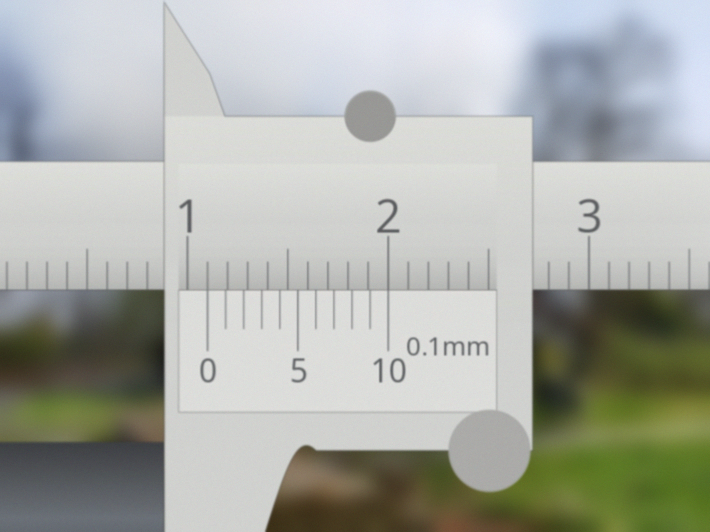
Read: 11.0 mm
